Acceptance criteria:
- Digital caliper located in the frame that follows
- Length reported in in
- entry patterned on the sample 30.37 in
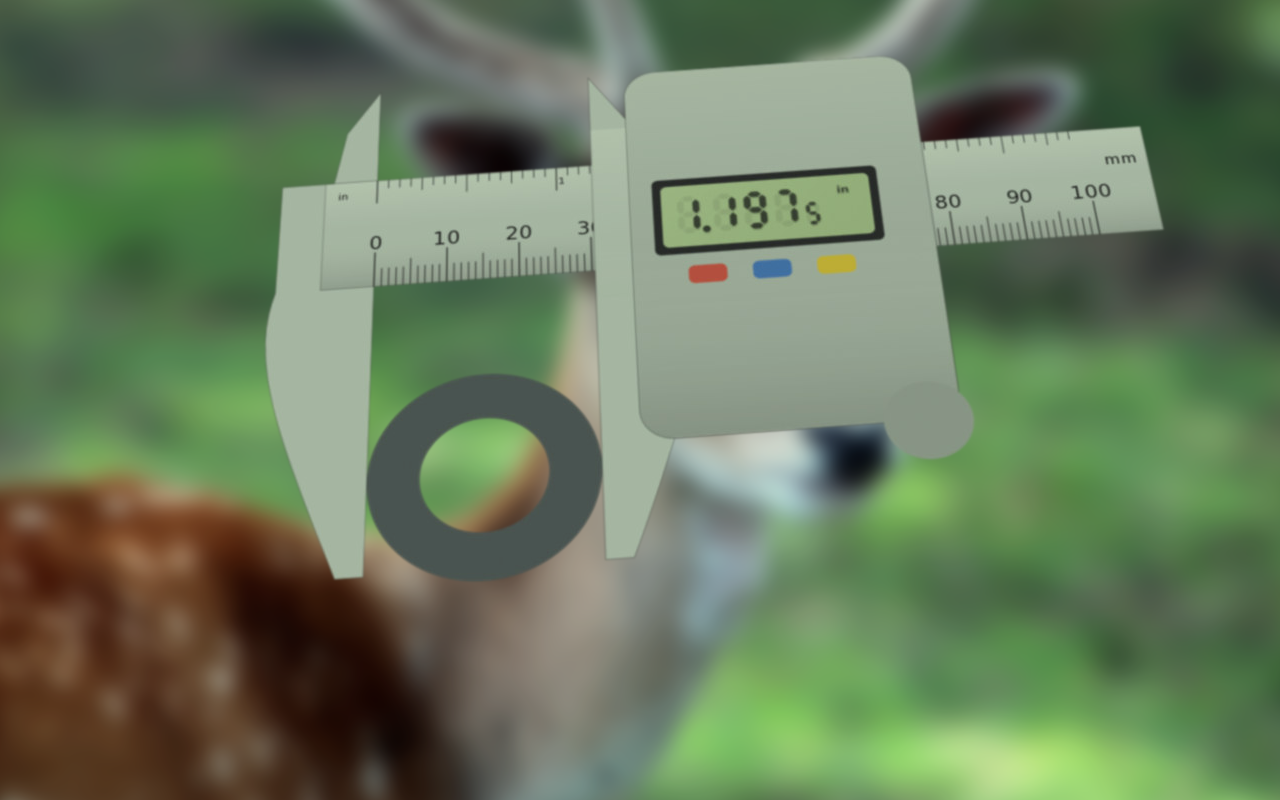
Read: 1.1975 in
